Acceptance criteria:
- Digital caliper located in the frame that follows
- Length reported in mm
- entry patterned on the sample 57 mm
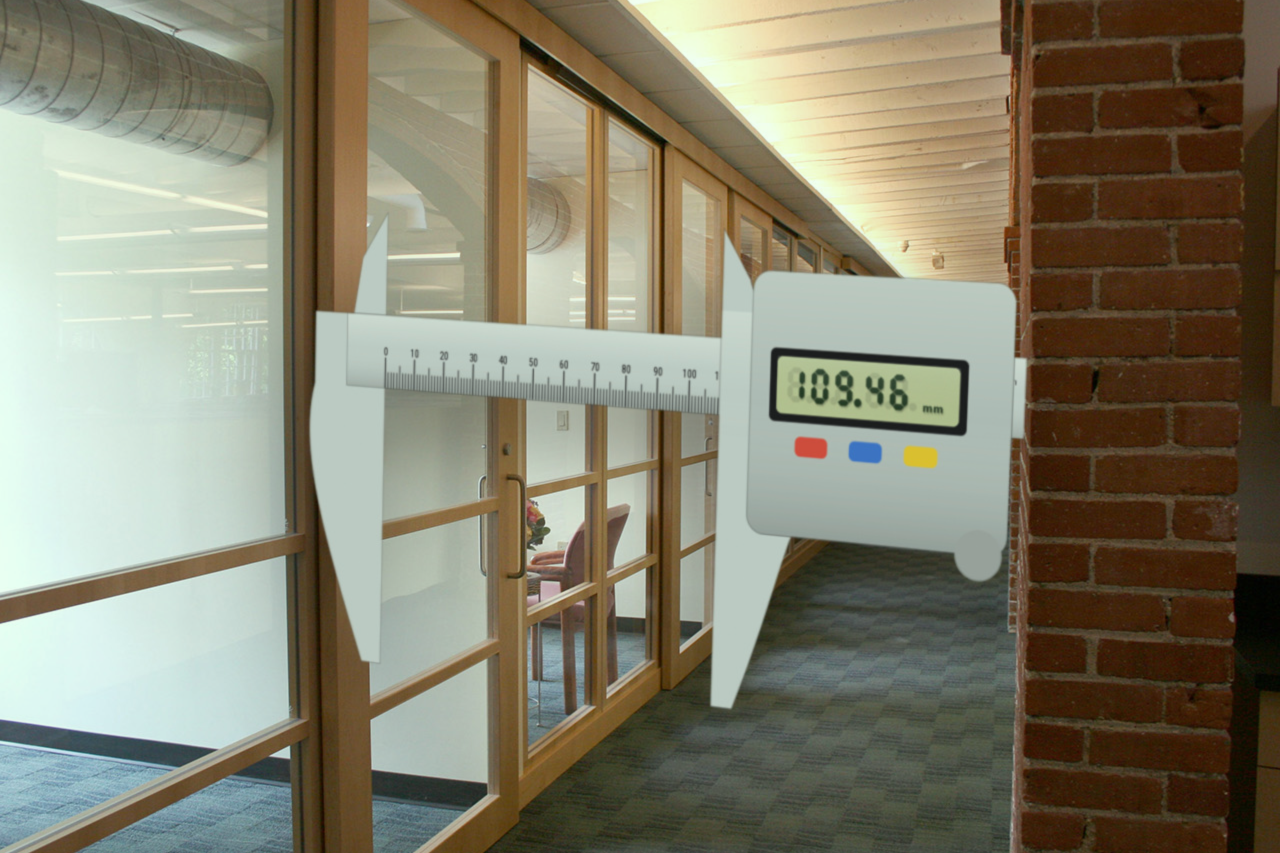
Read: 109.46 mm
